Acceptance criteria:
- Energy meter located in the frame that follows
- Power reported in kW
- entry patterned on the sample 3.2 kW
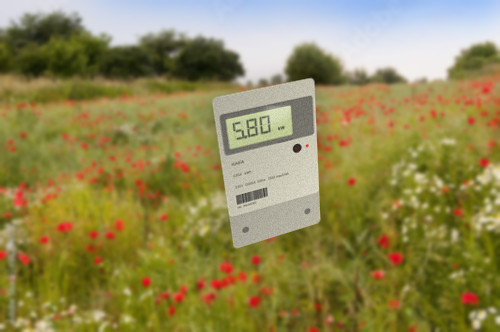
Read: 5.80 kW
